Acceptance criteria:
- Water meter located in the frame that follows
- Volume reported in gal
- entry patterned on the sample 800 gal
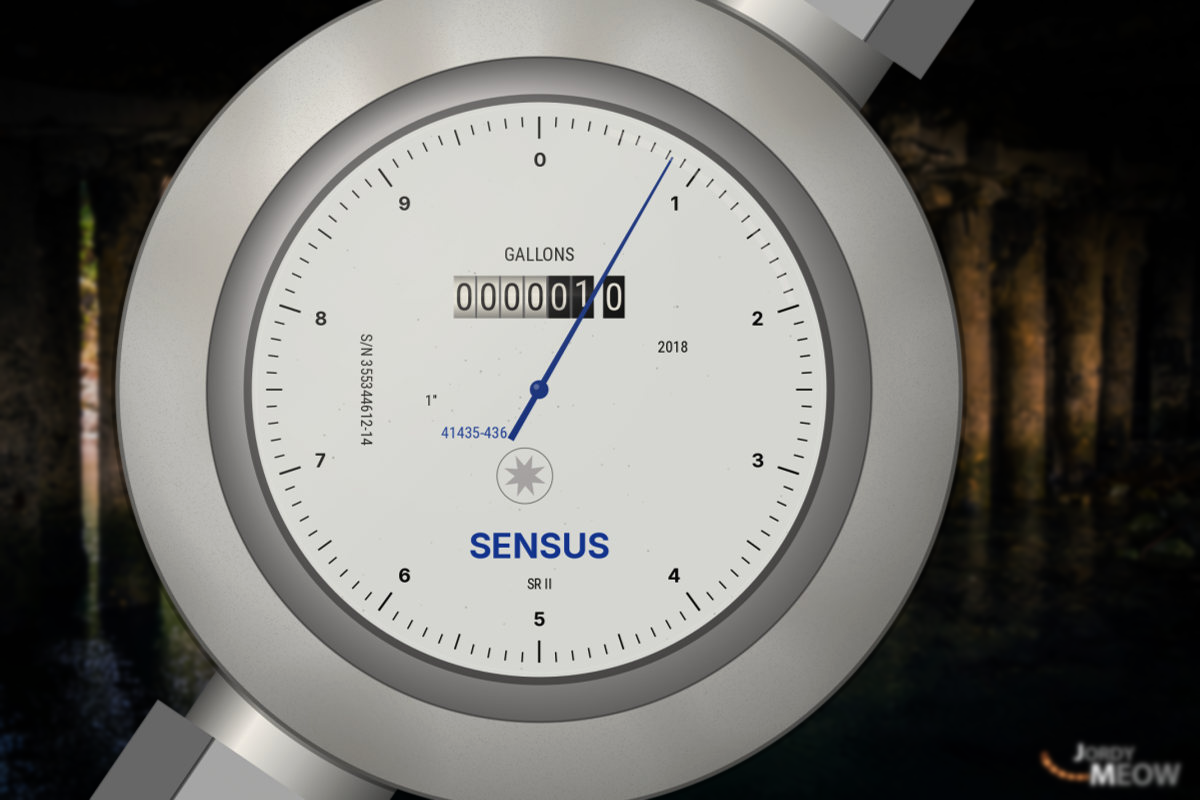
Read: 10.8 gal
